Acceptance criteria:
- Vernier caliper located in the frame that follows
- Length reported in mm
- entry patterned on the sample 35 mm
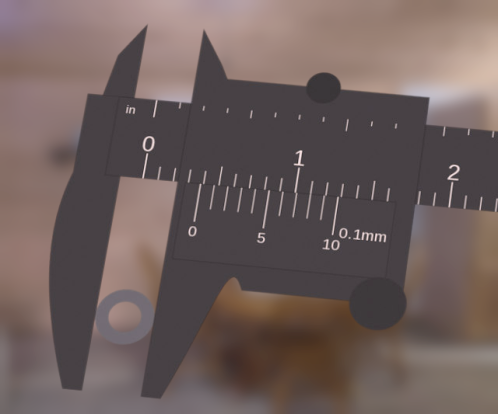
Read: 3.8 mm
